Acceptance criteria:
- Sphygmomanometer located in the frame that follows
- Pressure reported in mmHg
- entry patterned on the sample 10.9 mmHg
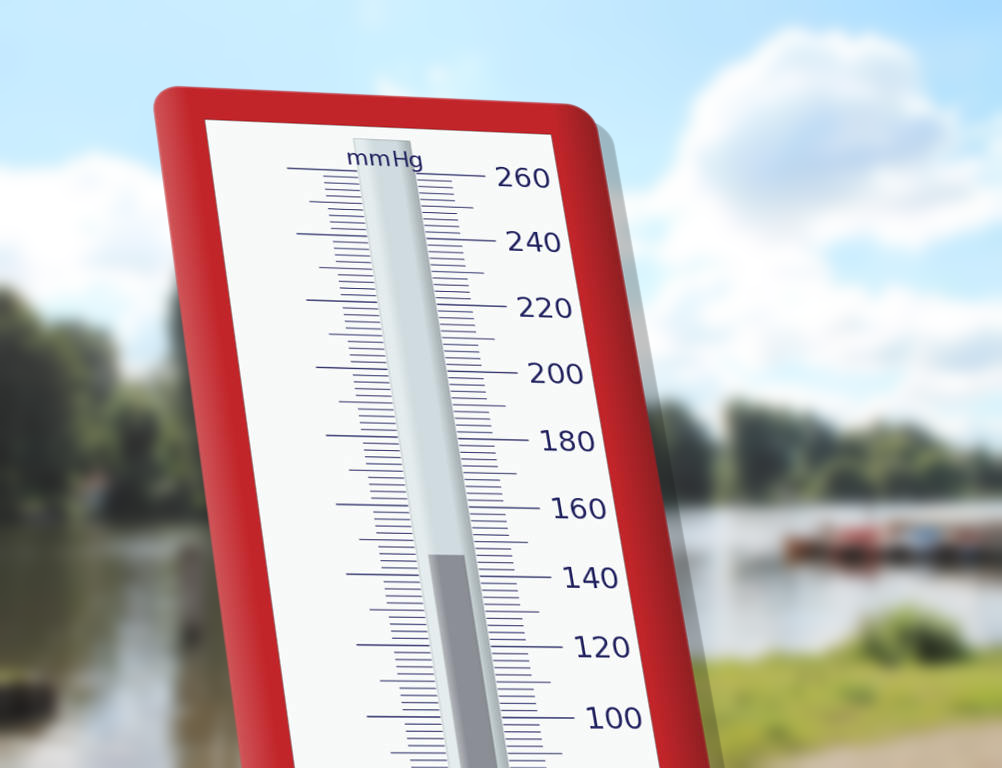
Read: 146 mmHg
